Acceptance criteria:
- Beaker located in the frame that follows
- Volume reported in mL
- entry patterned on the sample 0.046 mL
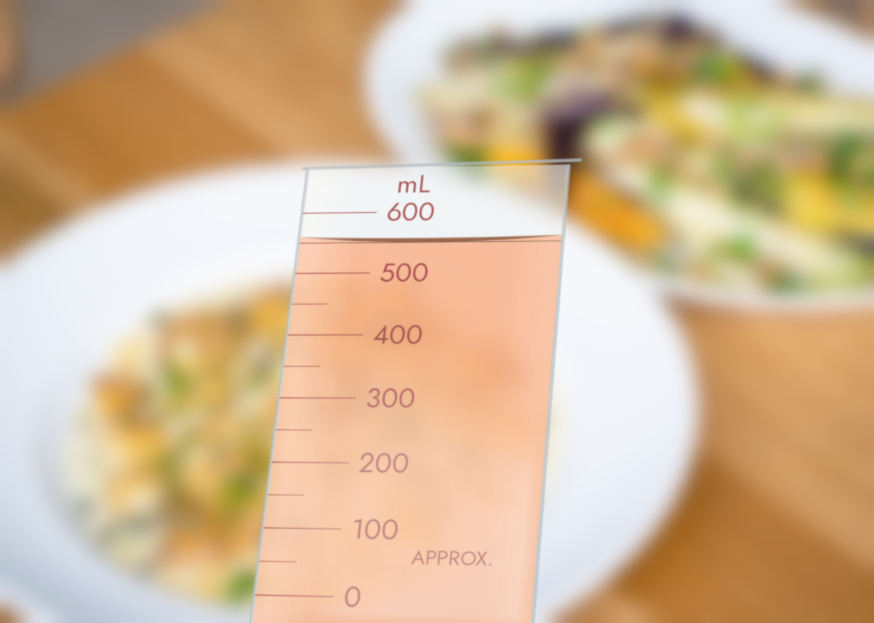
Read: 550 mL
